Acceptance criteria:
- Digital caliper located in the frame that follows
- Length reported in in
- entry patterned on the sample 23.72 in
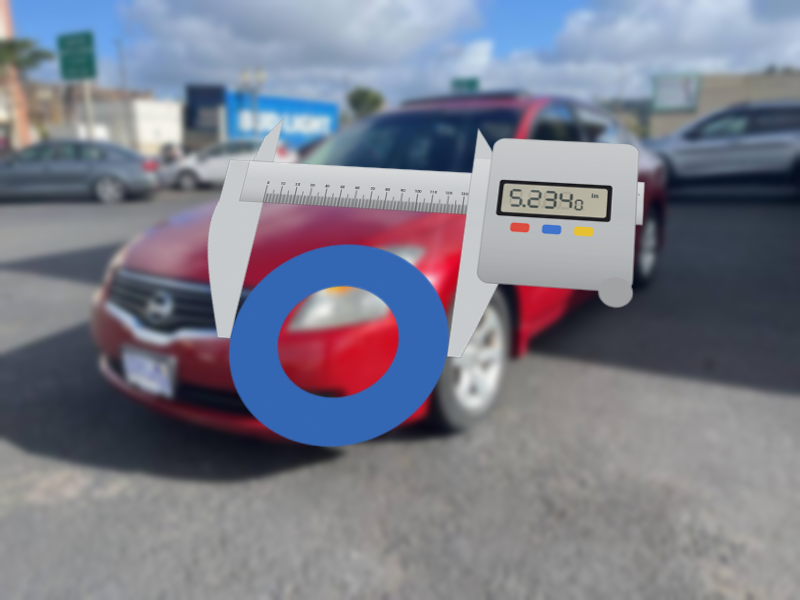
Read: 5.2340 in
